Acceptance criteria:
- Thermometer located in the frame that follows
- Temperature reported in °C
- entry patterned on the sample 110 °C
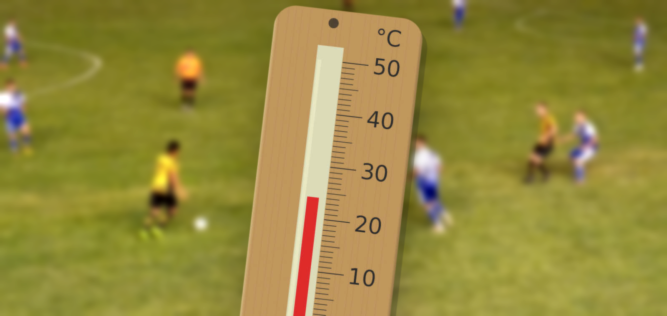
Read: 24 °C
